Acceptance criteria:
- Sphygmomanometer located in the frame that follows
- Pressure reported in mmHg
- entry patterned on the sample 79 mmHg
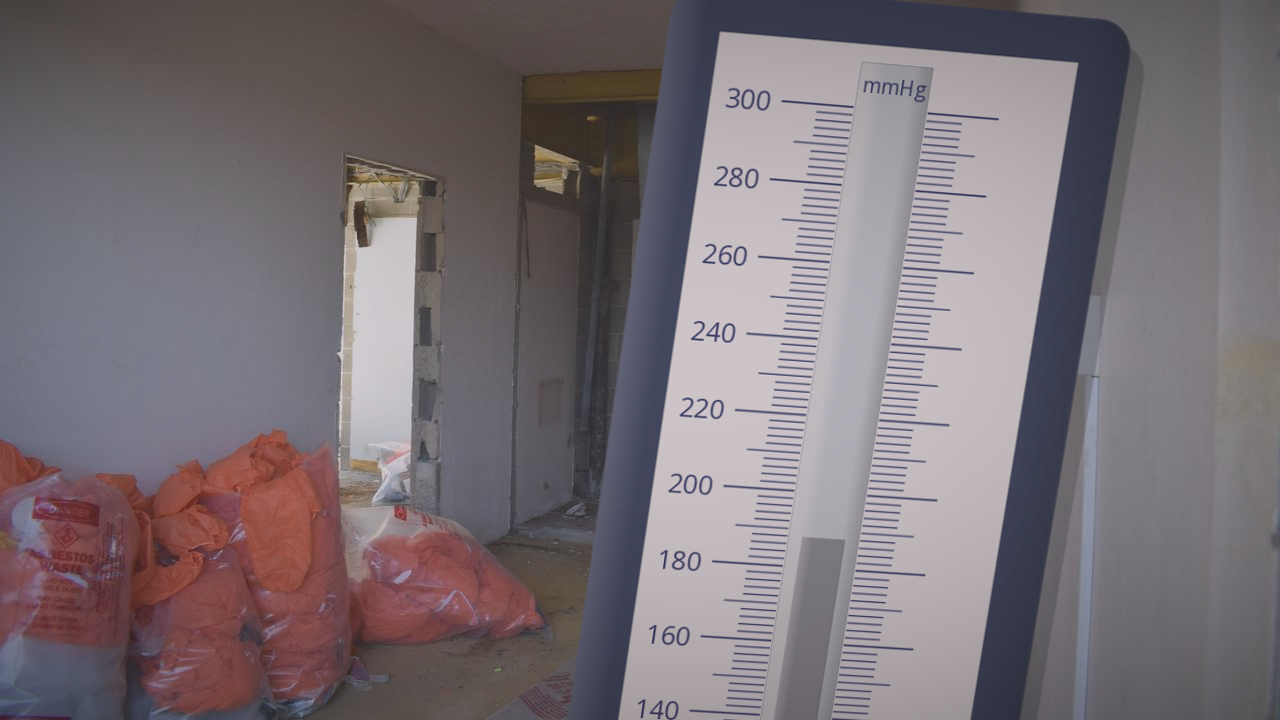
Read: 188 mmHg
